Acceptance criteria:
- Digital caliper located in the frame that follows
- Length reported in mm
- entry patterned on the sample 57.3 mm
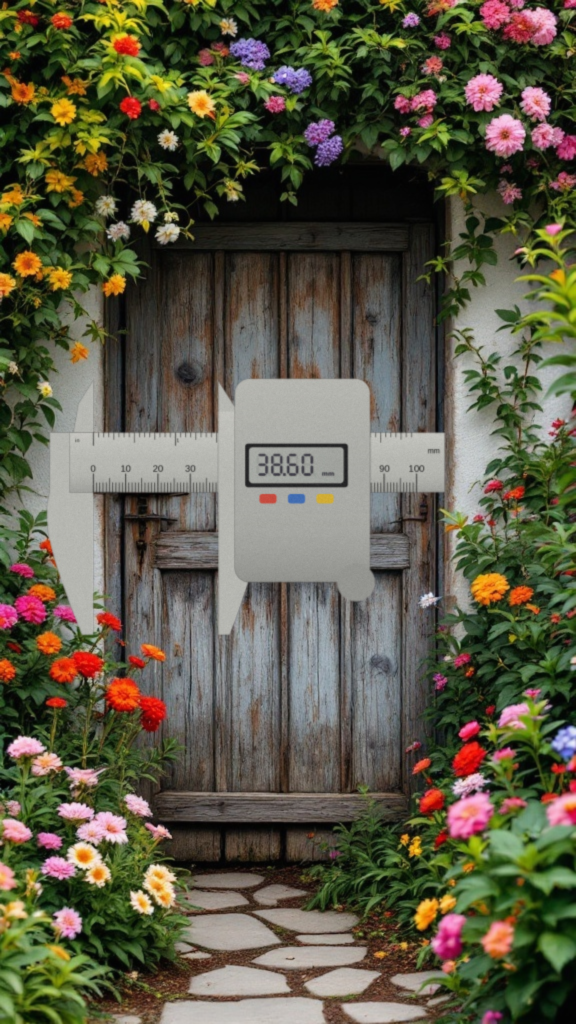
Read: 38.60 mm
